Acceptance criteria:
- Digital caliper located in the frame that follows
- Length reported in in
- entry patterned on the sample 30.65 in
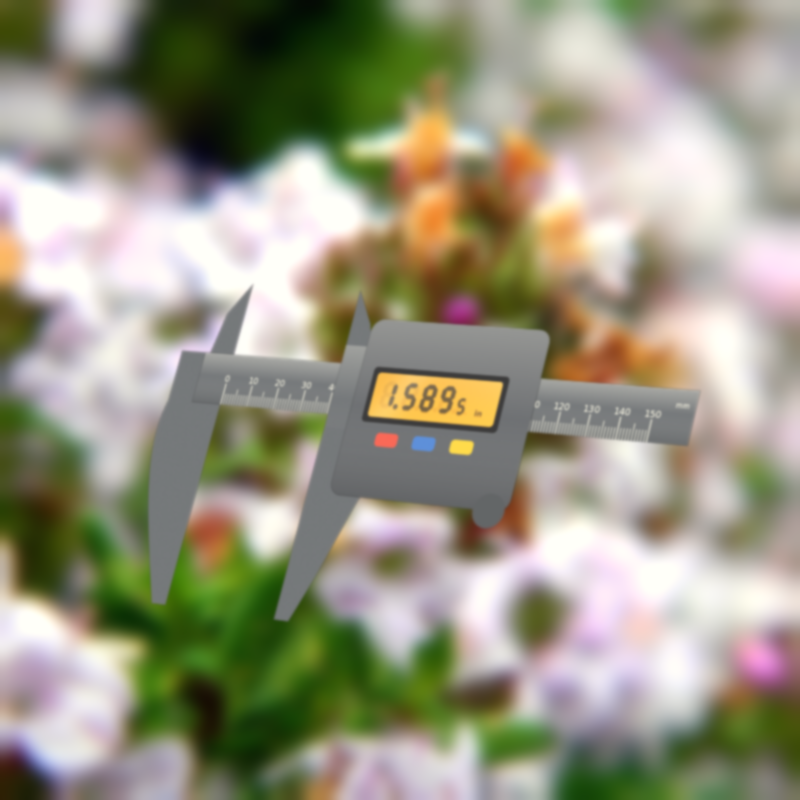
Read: 1.5895 in
